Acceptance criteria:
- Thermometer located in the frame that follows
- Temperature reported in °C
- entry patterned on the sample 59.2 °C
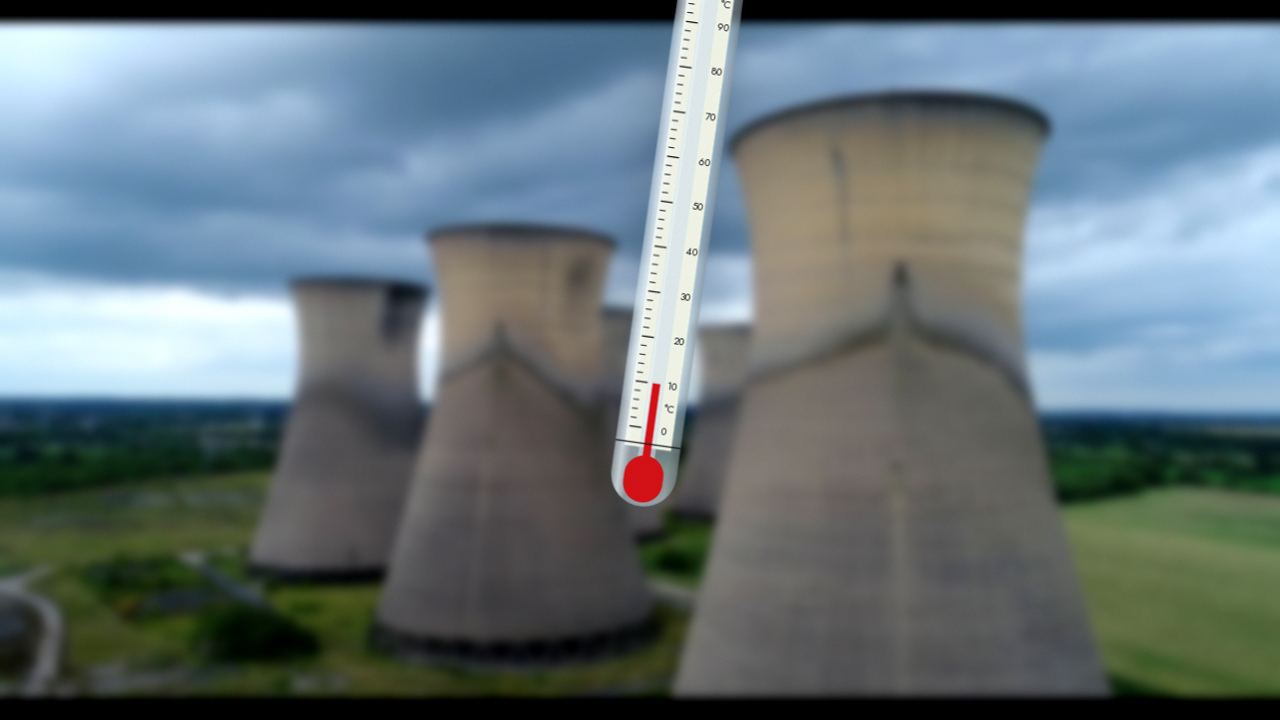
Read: 10 °C
